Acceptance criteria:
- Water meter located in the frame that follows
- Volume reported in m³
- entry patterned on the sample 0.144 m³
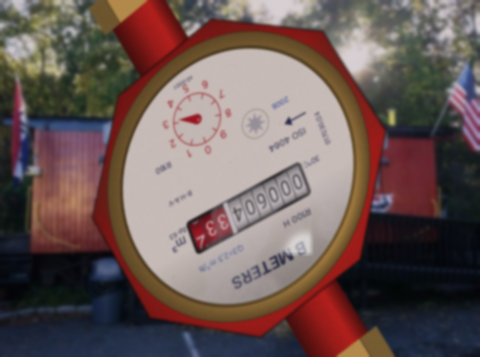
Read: 604.3323 m³
